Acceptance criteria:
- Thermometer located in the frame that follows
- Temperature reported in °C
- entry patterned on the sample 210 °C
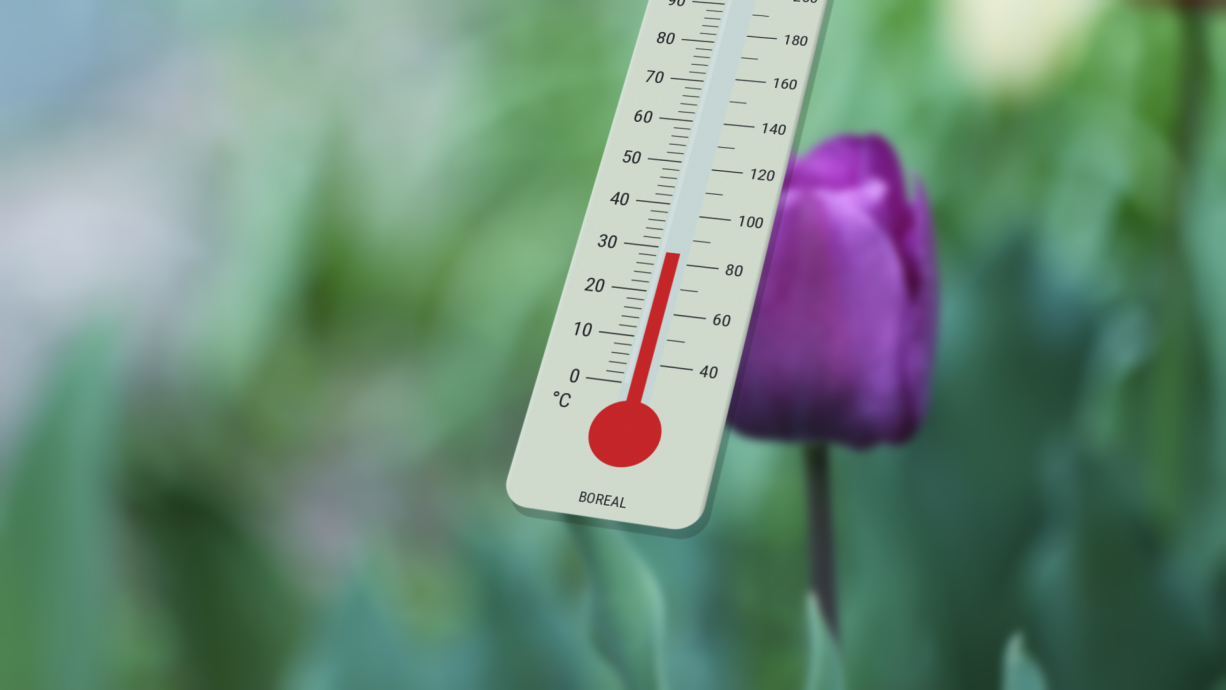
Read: 29 °C
